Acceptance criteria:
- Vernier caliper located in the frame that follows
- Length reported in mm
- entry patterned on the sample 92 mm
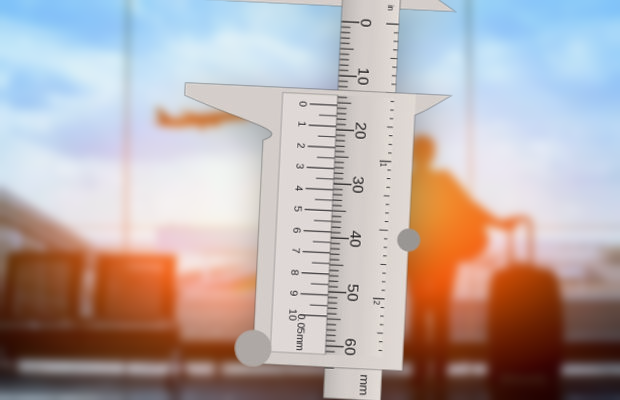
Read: 15.5 mm
